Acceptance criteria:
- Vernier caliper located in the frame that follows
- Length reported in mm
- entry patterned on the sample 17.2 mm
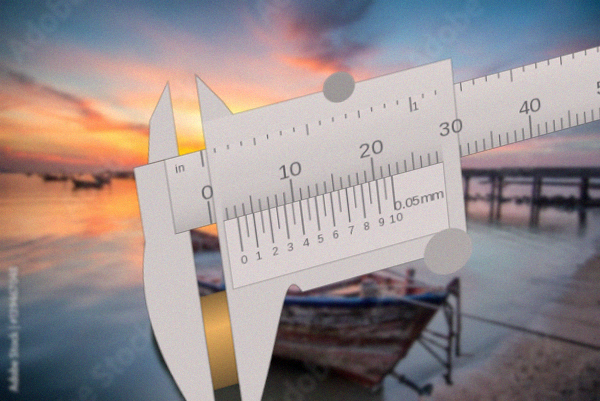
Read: 3.2 mm
